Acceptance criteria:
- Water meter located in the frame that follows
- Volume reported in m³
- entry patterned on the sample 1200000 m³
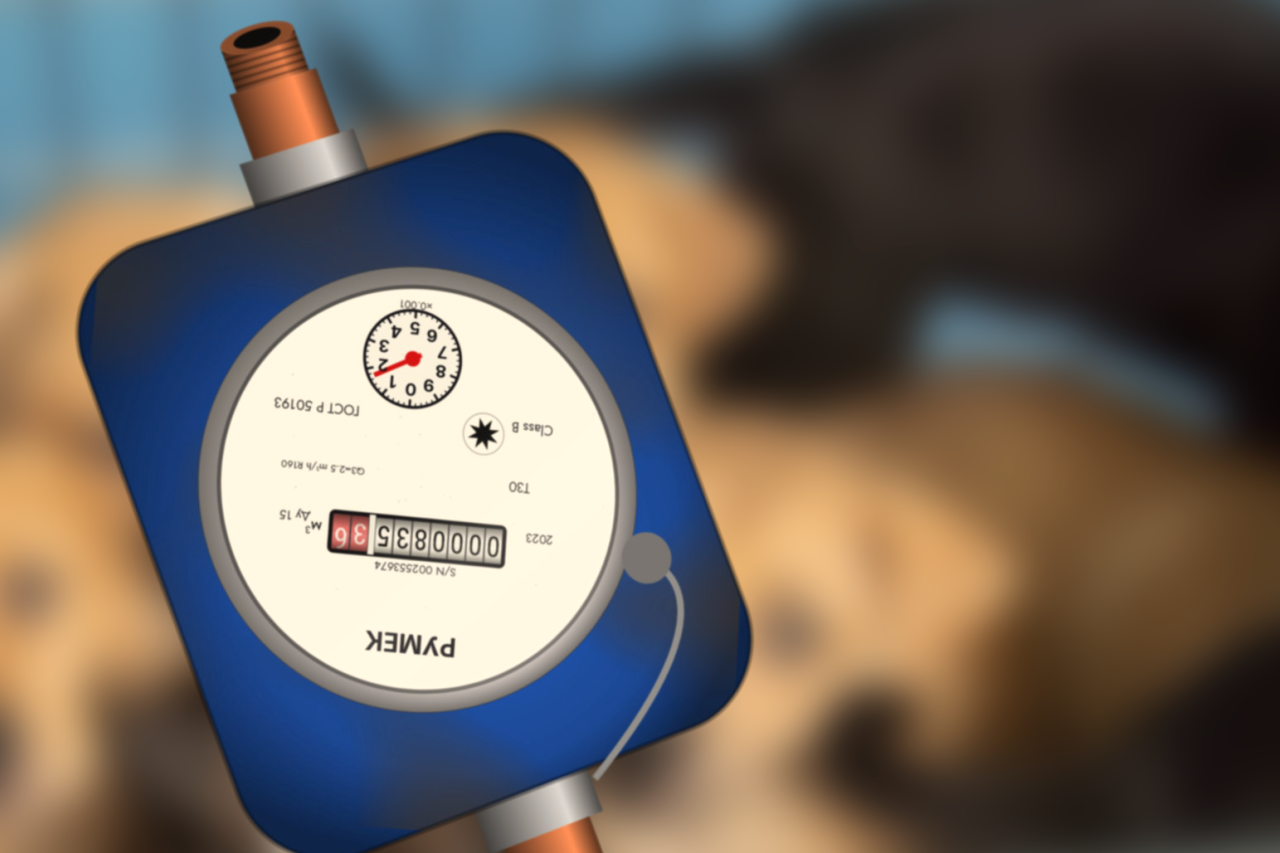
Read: 835.361 m³
